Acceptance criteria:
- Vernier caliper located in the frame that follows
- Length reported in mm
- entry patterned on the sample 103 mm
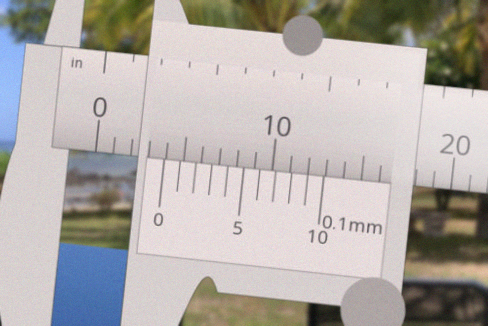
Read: 3.9 mm
